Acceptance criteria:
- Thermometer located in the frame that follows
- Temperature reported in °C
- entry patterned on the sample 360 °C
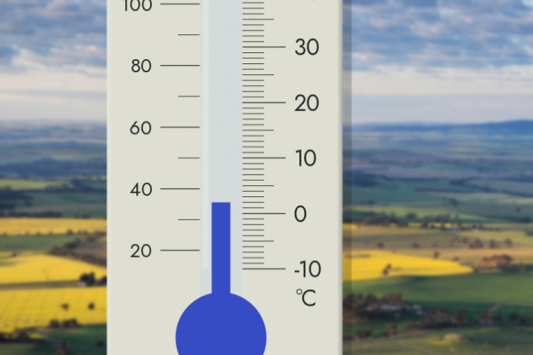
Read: 2 °C
